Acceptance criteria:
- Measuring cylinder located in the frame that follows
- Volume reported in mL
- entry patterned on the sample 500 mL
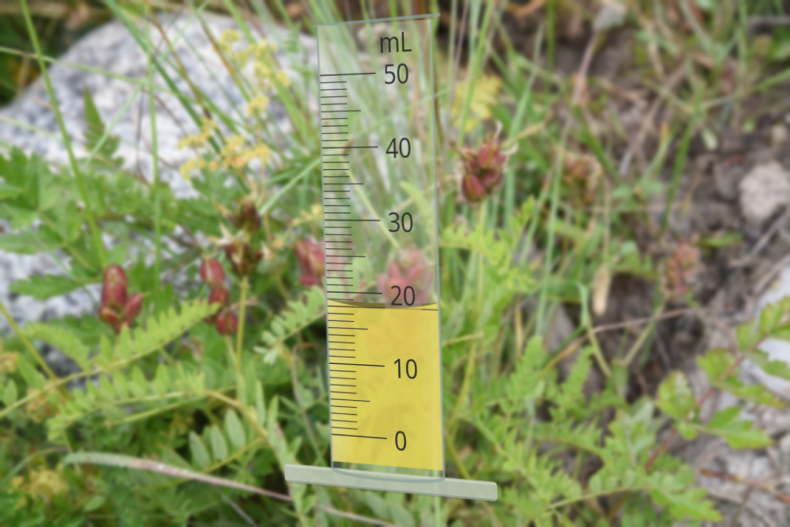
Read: 18 mL
